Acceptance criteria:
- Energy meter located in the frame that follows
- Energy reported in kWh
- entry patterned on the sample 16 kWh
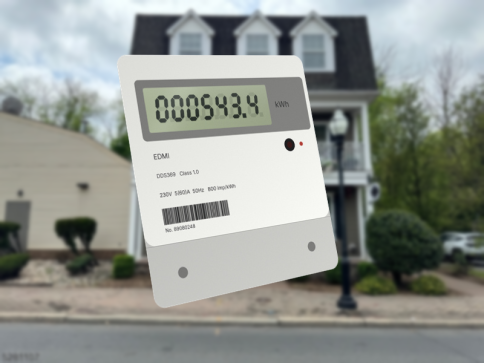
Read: 543.4 kWh
